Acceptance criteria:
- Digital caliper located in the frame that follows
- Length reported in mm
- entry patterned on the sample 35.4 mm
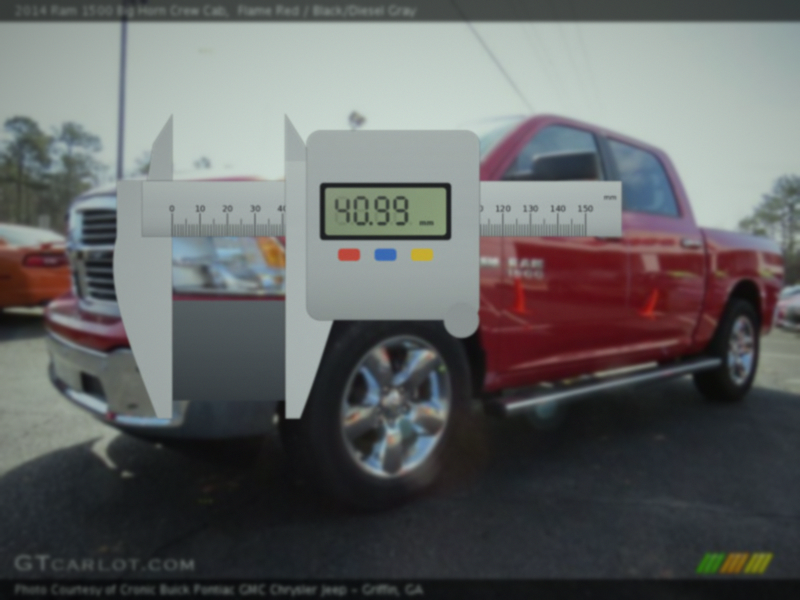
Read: 40.99 mm
